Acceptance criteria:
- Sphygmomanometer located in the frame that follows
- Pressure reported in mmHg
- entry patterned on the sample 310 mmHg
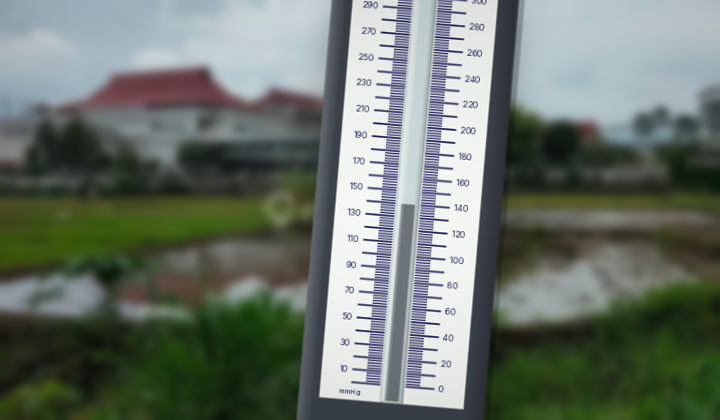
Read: 140 mmHg
